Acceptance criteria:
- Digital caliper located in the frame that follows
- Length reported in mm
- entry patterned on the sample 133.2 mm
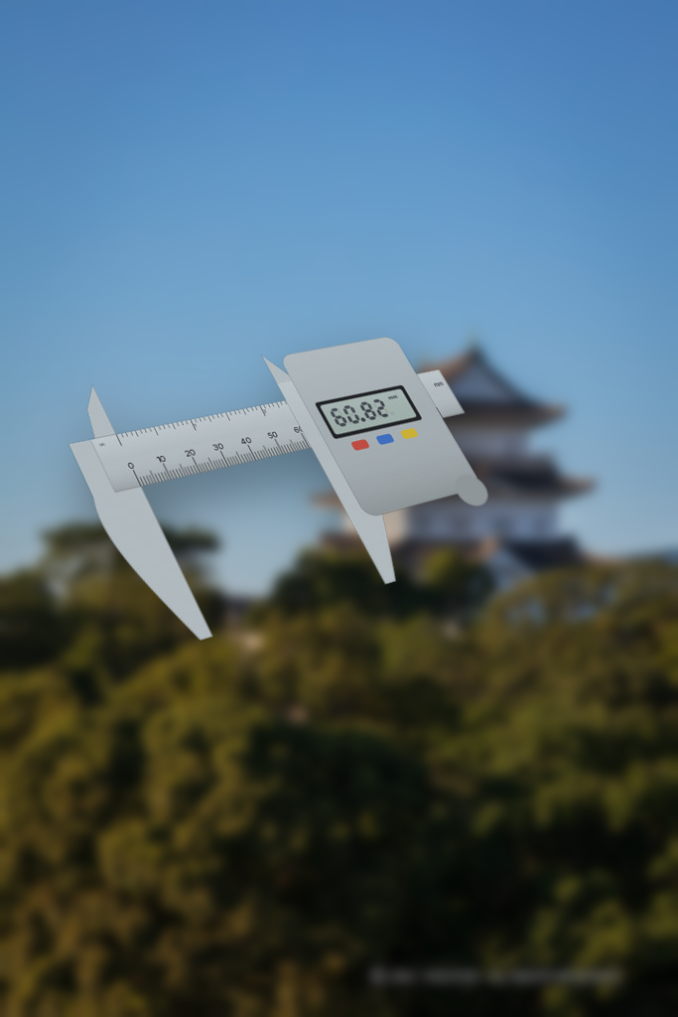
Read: 60.82 mm
